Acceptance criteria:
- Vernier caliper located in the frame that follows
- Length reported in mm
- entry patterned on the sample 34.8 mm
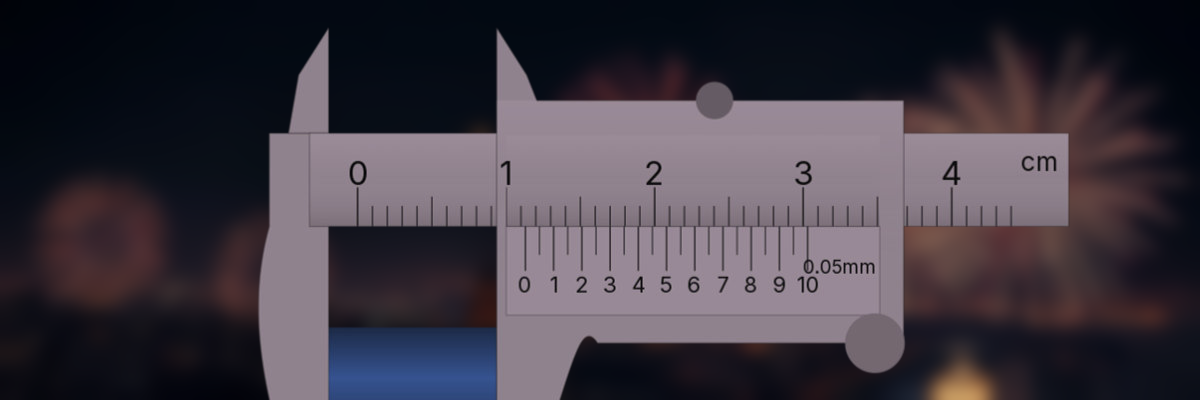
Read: 11.3 mm
